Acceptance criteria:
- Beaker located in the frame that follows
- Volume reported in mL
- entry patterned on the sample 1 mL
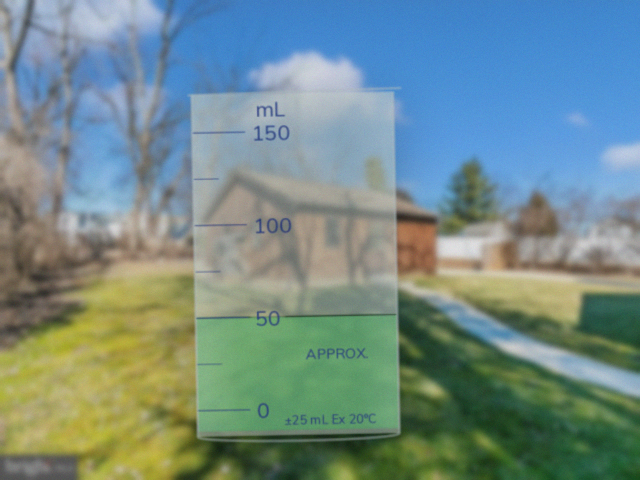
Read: 50 mL
